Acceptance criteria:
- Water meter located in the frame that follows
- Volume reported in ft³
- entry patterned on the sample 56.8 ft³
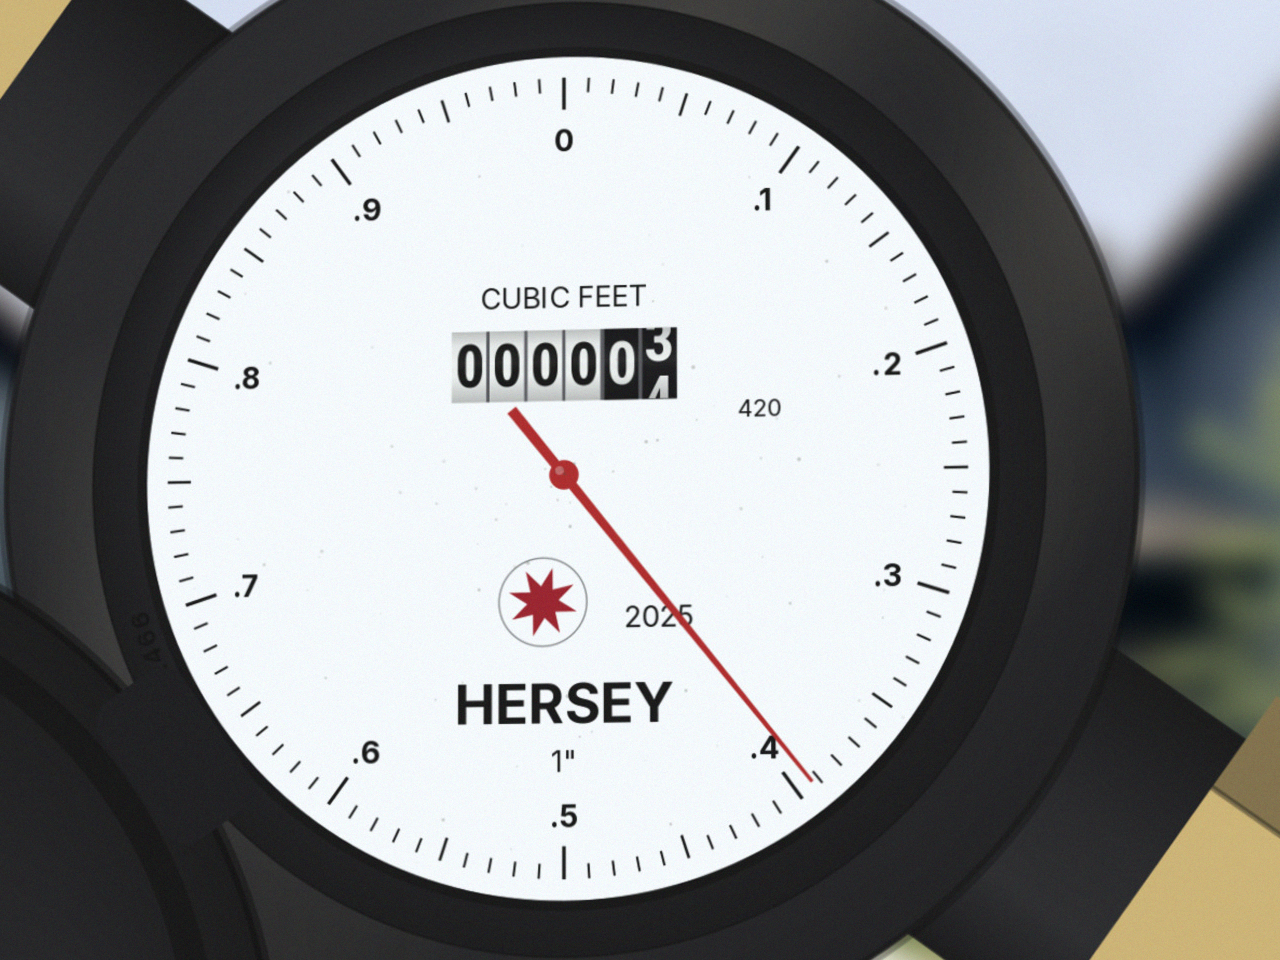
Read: 3.39 ft³
